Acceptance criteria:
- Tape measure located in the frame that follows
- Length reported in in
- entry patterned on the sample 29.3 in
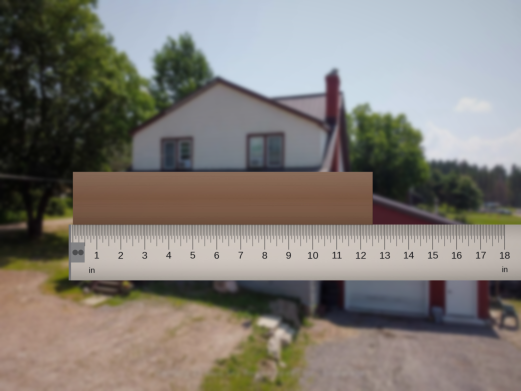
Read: 12.5 in
